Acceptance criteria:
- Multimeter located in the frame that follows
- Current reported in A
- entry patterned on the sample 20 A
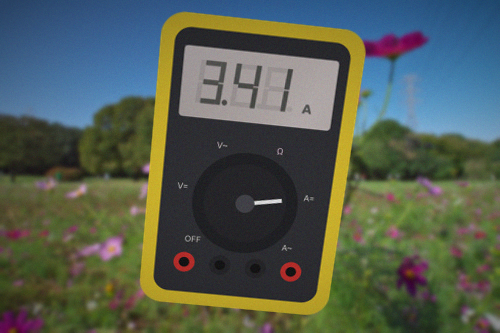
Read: 3.41 A
